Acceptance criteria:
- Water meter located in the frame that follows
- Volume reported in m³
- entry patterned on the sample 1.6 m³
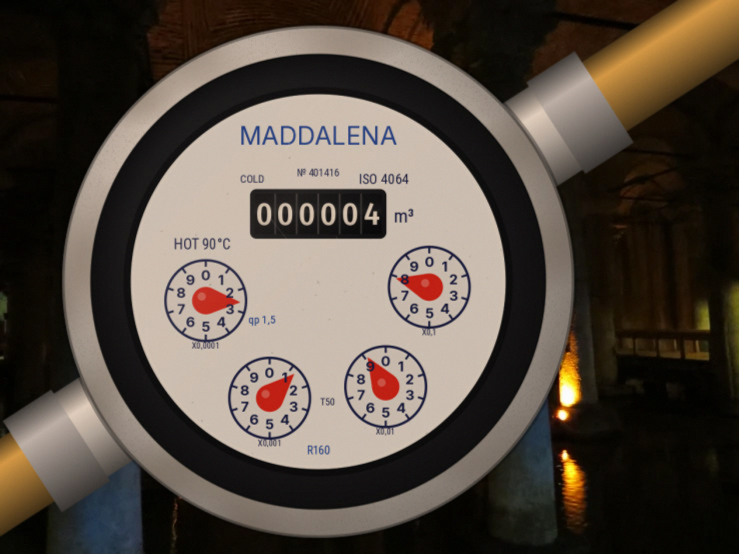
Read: 4.7912 m³
